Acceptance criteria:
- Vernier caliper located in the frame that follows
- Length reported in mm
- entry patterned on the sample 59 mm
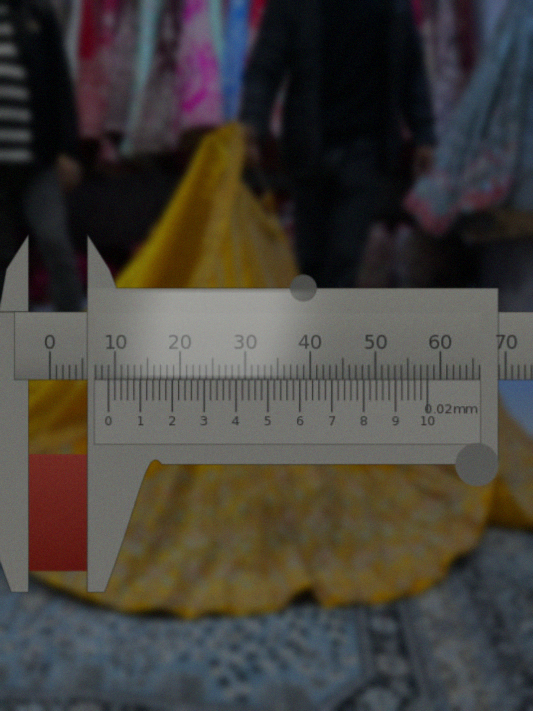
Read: 9.0 mm
